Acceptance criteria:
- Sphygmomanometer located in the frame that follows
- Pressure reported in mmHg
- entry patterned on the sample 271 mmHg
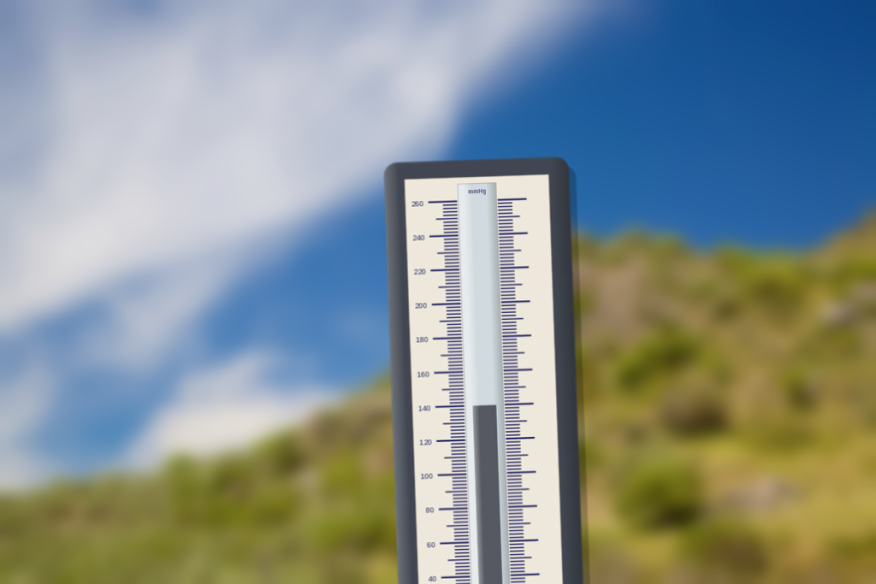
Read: 140 mmHg
